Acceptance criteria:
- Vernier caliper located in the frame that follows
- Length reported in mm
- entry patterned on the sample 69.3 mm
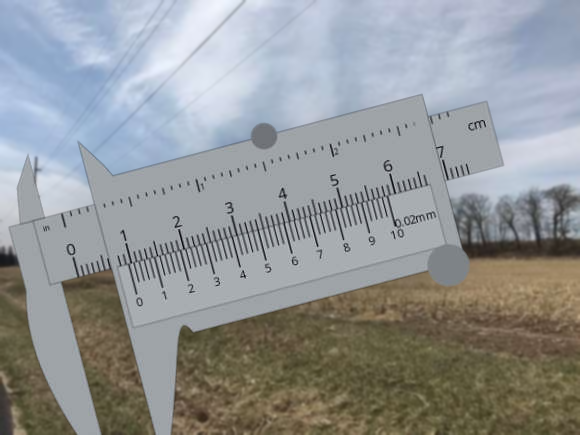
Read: 9.5 mm
